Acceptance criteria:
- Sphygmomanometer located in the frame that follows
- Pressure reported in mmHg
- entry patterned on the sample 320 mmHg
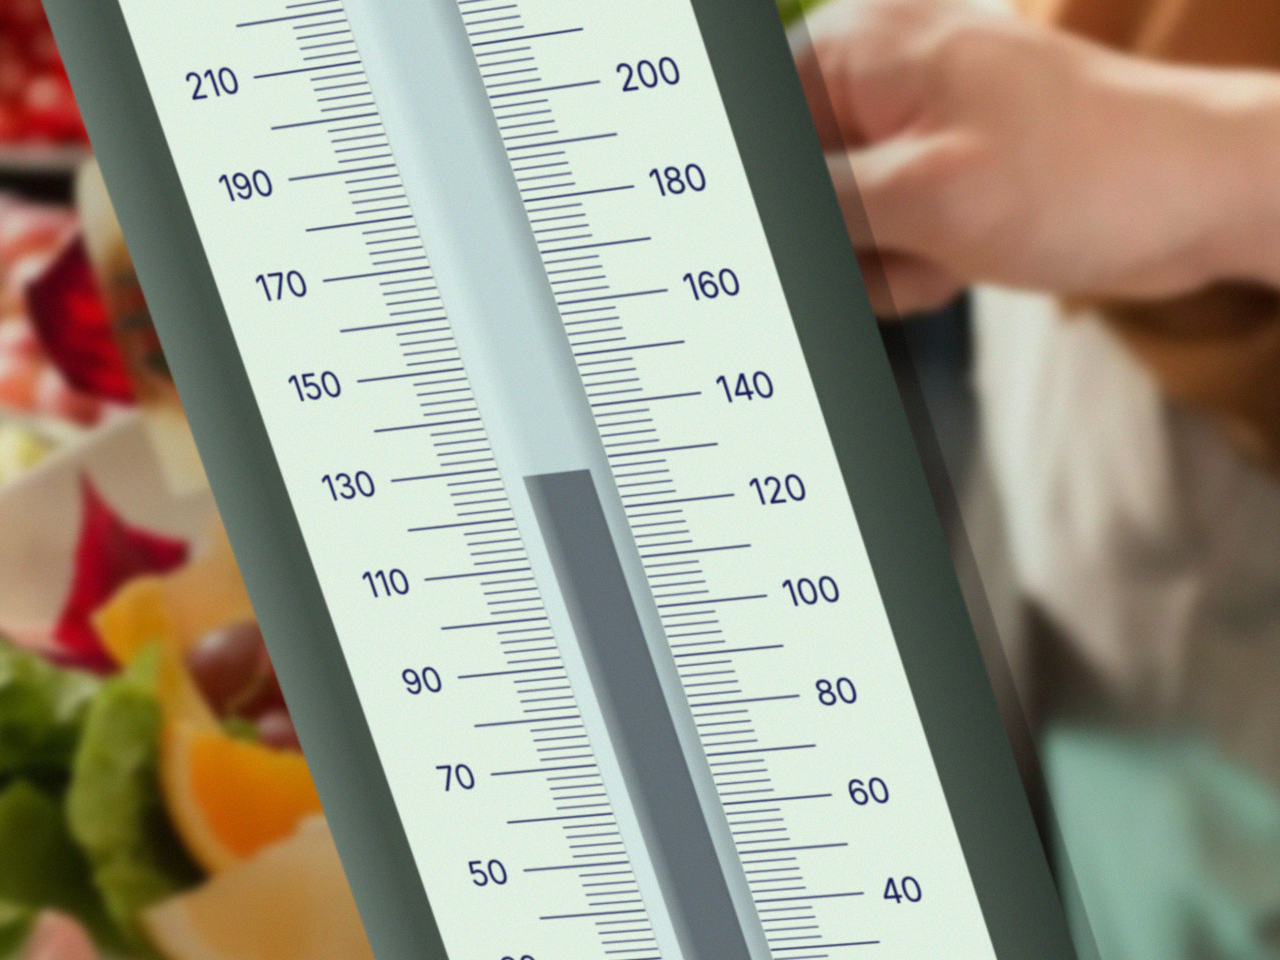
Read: 128 mmHg
